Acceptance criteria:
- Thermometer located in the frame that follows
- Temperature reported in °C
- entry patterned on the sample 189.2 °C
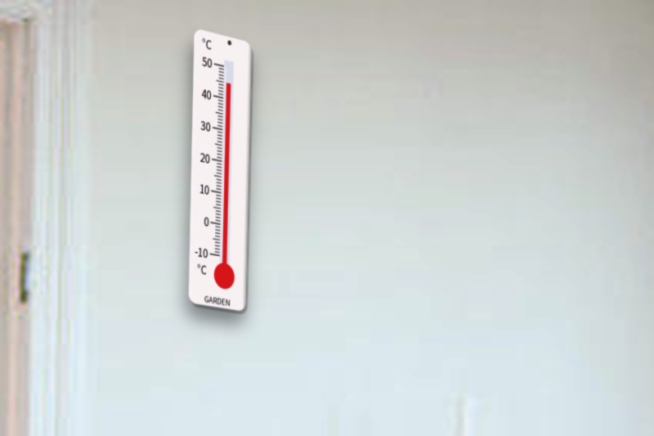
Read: 45 °C
